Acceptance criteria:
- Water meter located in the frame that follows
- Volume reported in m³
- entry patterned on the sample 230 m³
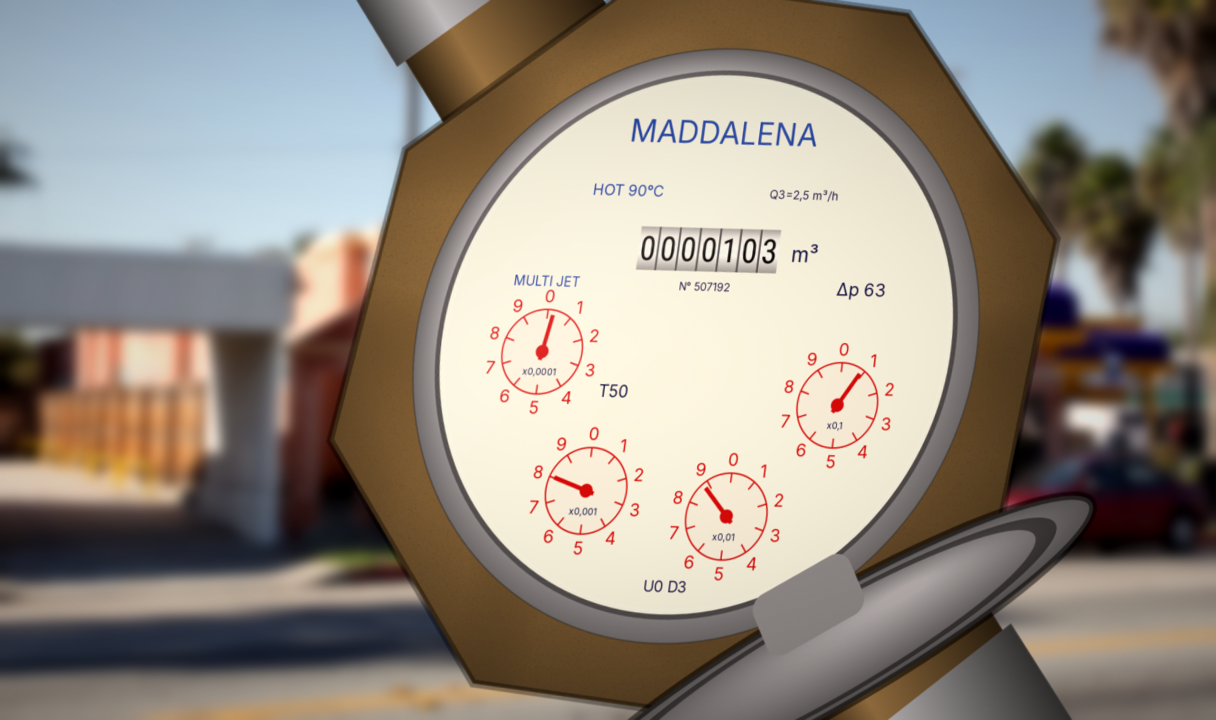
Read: 103.0880 m³
